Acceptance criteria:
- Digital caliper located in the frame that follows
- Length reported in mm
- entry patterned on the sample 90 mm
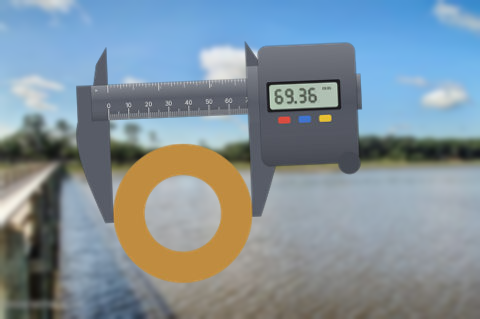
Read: 69.36 mm
